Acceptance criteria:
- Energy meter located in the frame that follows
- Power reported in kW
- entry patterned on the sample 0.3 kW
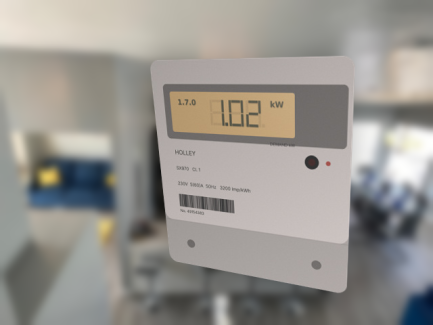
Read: 1.02 kW
